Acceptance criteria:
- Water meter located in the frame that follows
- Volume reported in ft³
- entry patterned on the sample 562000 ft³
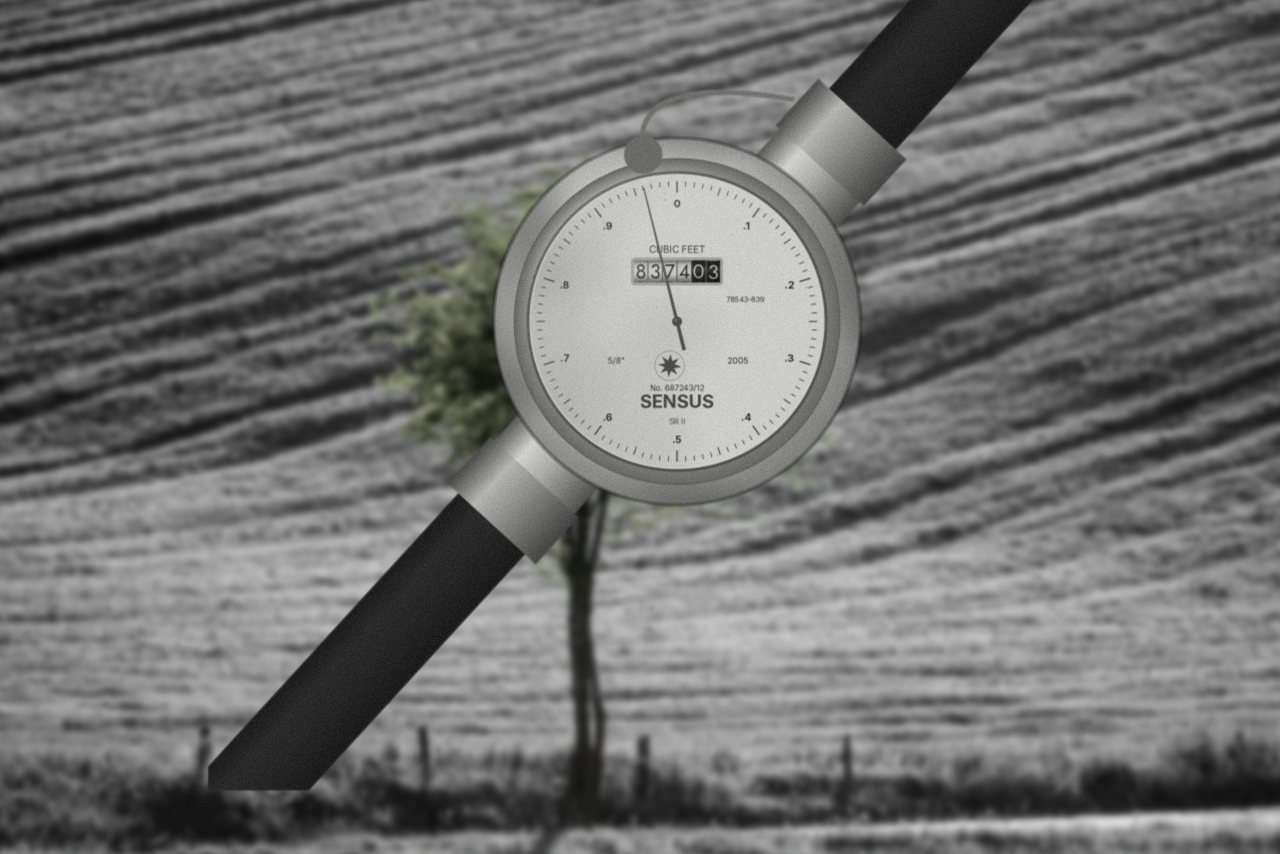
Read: 837402.96 ft³
